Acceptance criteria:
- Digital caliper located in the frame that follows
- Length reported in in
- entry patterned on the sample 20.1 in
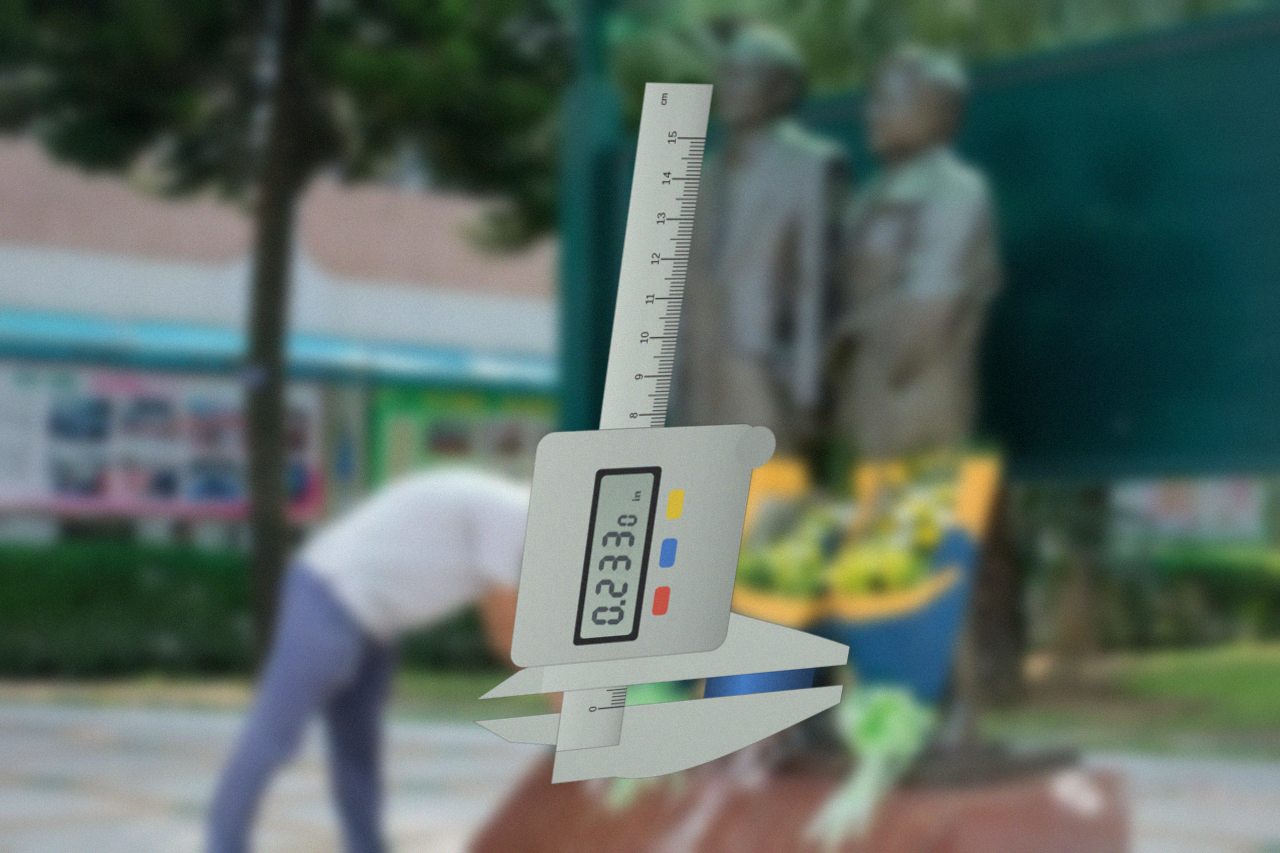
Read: 0.2330 in
